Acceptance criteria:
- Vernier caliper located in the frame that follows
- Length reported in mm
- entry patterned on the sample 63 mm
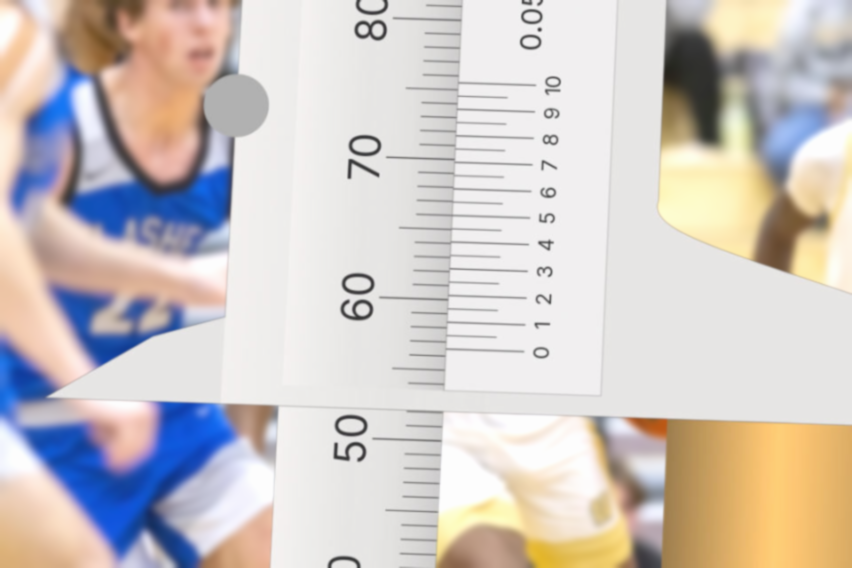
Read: 56.5 mm
